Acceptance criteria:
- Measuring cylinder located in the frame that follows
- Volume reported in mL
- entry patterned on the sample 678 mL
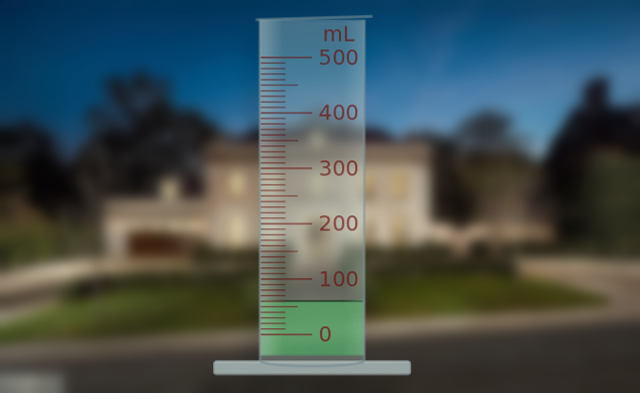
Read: 60 mL
